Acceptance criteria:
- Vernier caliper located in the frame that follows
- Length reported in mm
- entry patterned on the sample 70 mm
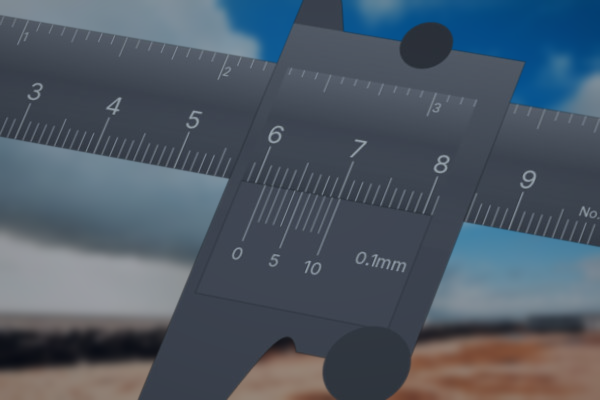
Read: 61.2 mm
